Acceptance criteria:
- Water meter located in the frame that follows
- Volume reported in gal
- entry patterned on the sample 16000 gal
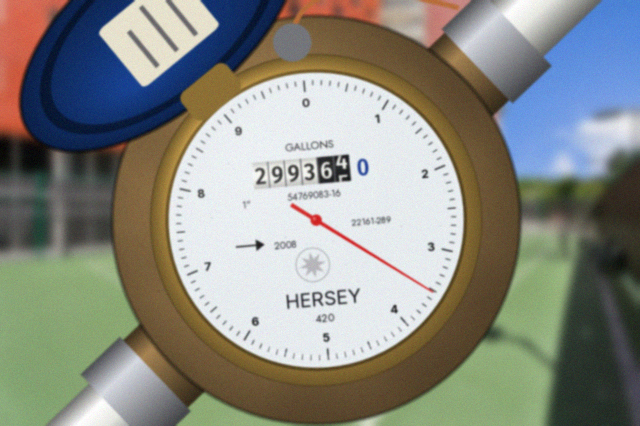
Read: 2993643.5 gal
